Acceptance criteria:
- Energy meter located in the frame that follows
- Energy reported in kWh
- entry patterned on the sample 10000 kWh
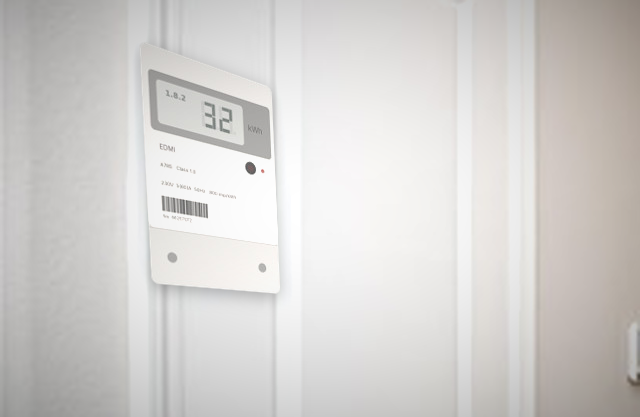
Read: 32 kWh
